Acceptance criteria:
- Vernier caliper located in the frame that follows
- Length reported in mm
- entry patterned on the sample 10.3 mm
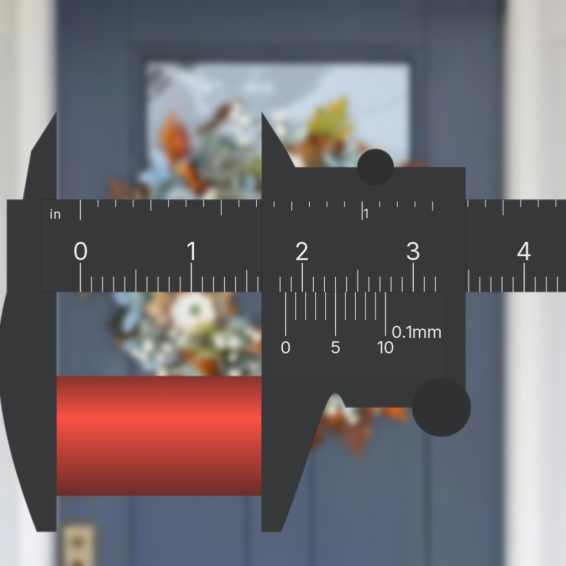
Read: 18.5 mm
